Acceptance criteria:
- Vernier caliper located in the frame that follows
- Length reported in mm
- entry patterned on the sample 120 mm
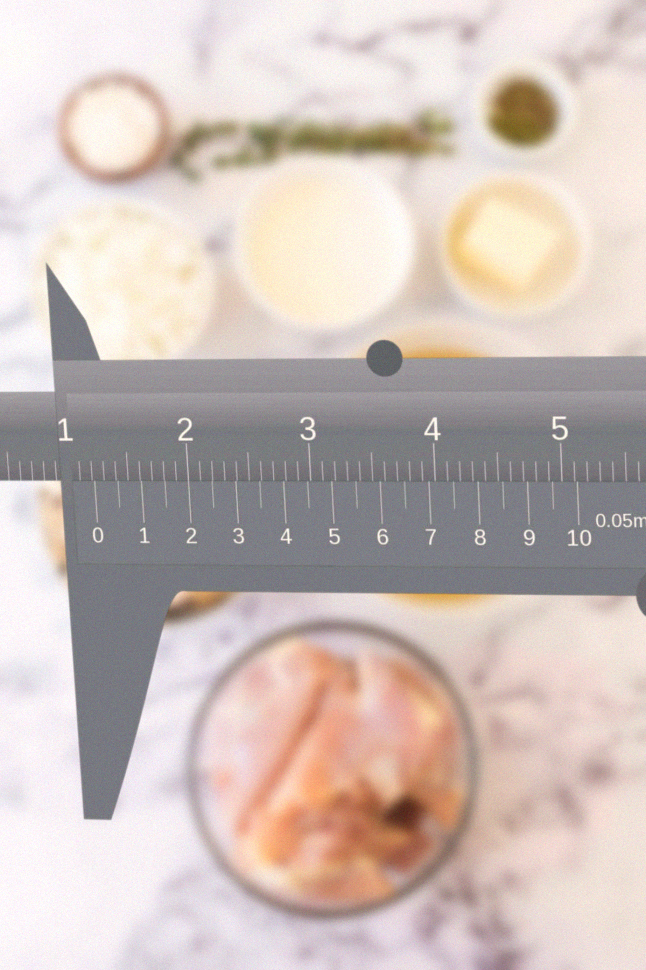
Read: 12.2 mm
